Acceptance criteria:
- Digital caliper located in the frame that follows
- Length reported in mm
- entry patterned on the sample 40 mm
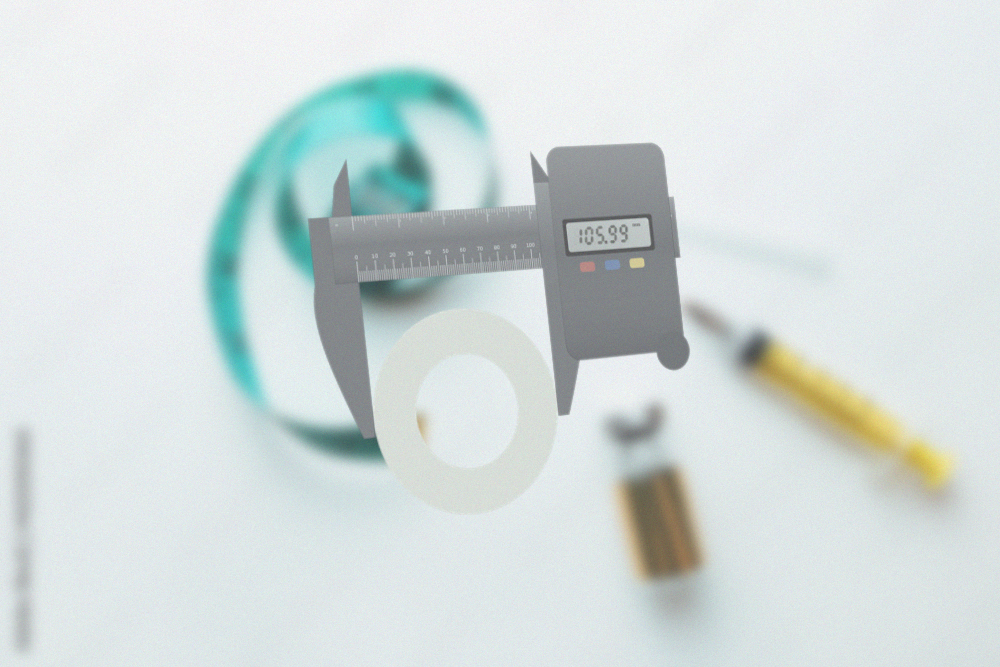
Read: 105.99 mm
